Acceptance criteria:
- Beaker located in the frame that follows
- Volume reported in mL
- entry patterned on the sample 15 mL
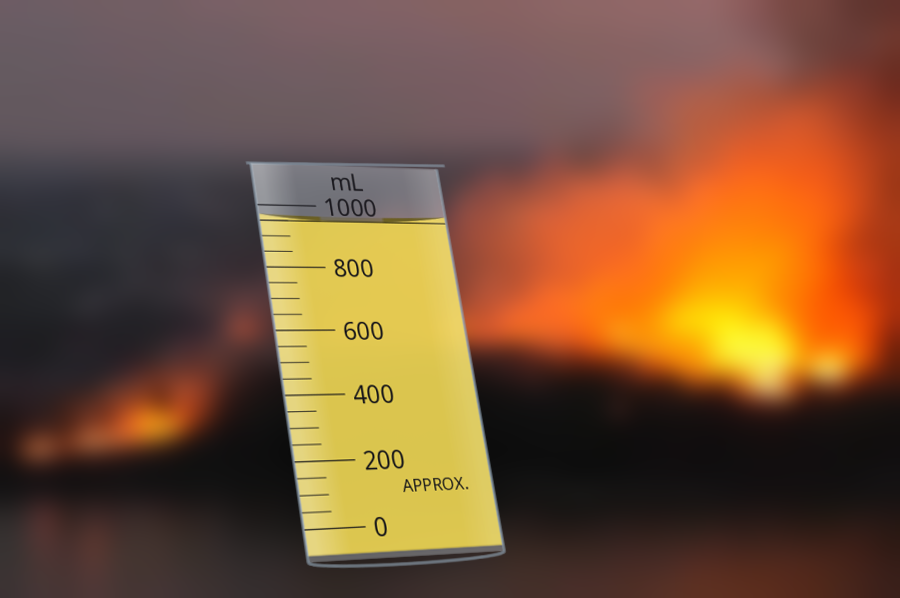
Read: 950 mL
